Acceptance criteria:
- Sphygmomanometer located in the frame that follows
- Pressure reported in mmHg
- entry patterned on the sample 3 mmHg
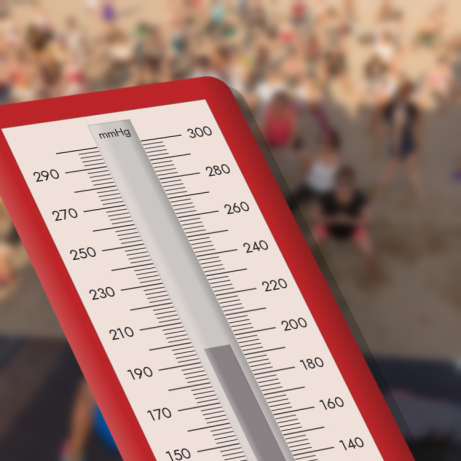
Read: 196 mmHg
